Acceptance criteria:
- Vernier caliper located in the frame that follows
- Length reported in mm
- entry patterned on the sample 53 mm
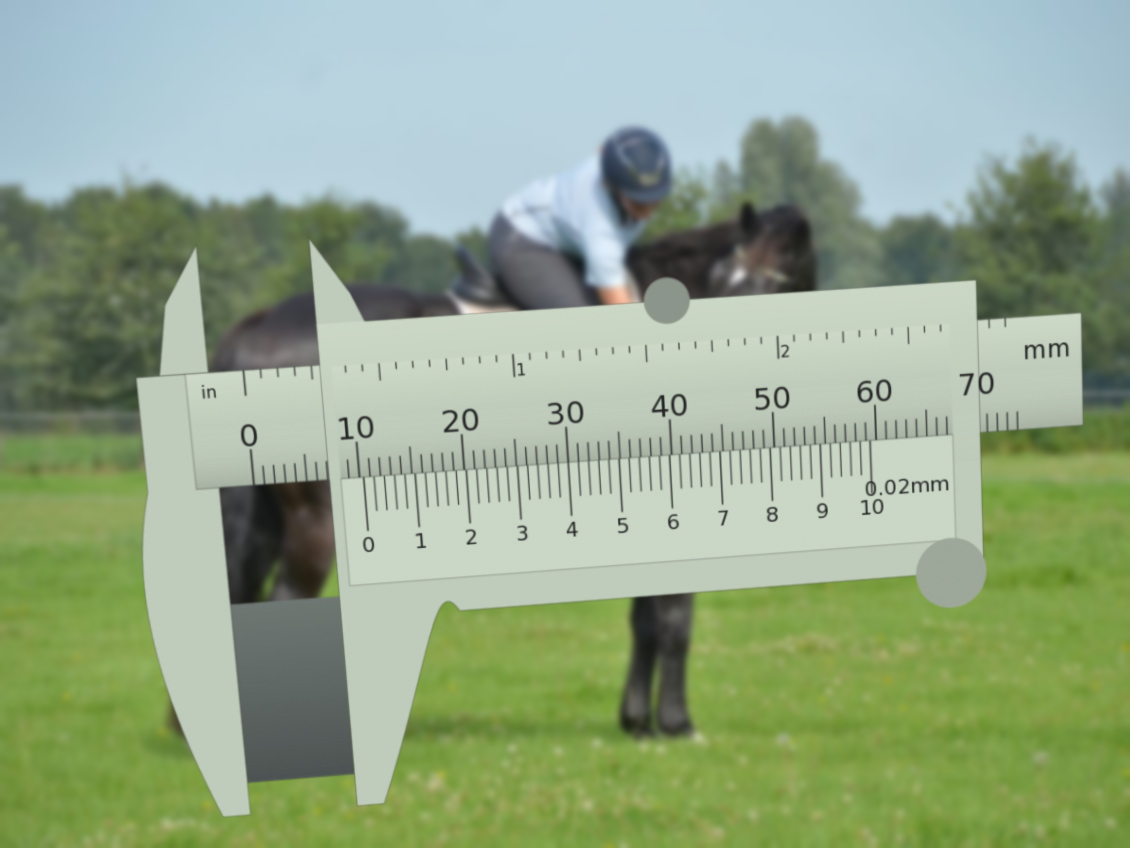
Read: 10.4 mm
